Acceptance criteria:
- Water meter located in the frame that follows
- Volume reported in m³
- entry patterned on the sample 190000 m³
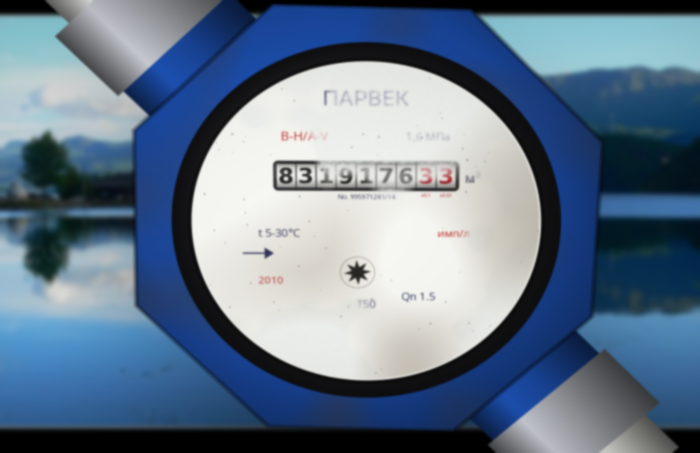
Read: 8319176.33 m³
